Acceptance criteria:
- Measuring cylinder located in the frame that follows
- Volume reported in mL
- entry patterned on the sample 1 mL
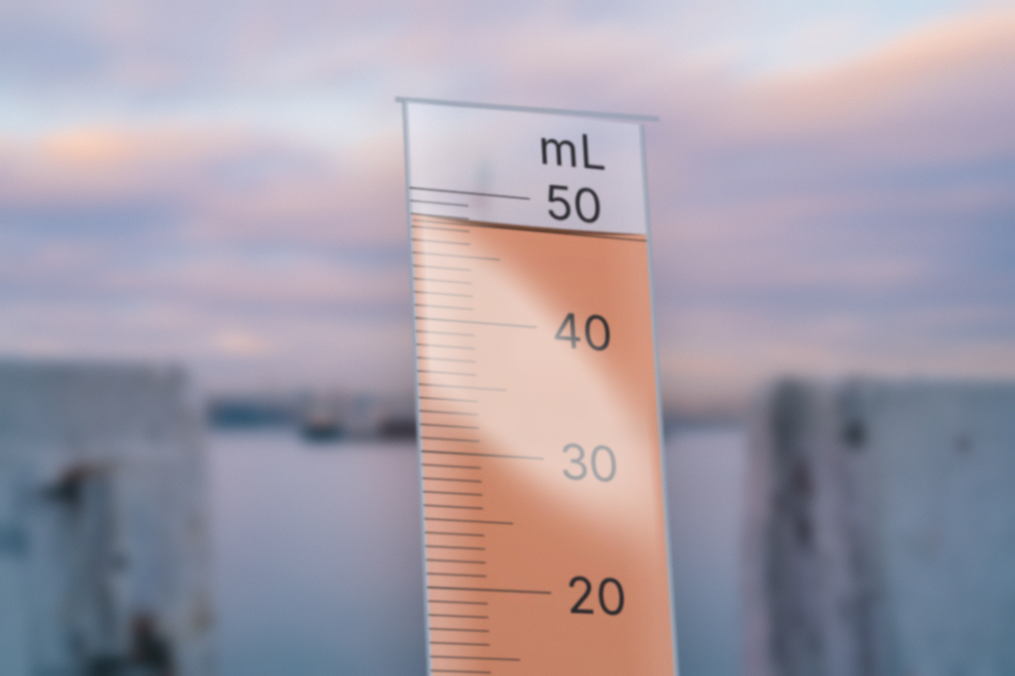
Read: 47.5 mL
